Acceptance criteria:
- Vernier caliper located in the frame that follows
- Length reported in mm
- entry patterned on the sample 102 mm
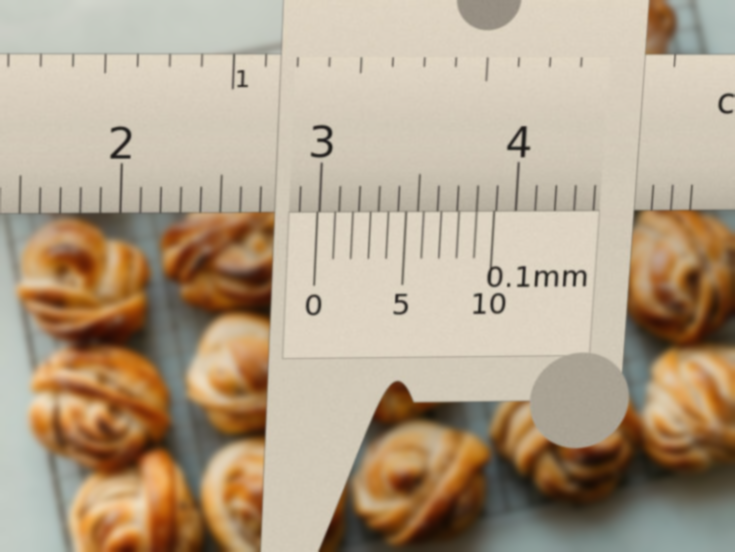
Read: 29.9 mm
